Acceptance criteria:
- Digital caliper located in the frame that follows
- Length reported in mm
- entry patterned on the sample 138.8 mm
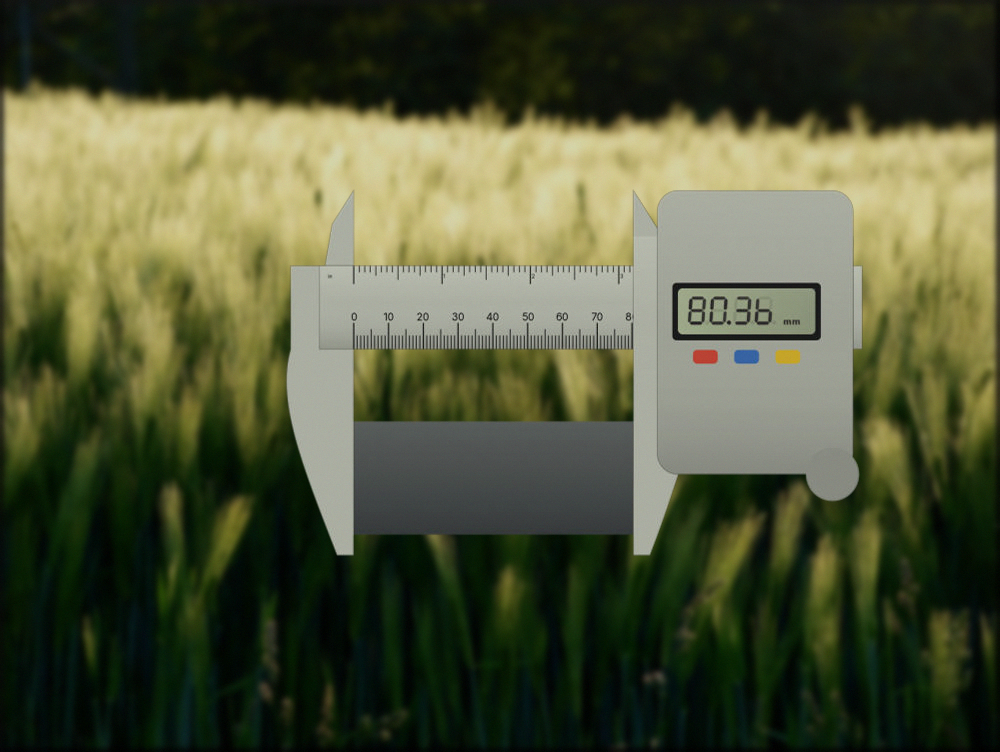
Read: 80.36 mm
